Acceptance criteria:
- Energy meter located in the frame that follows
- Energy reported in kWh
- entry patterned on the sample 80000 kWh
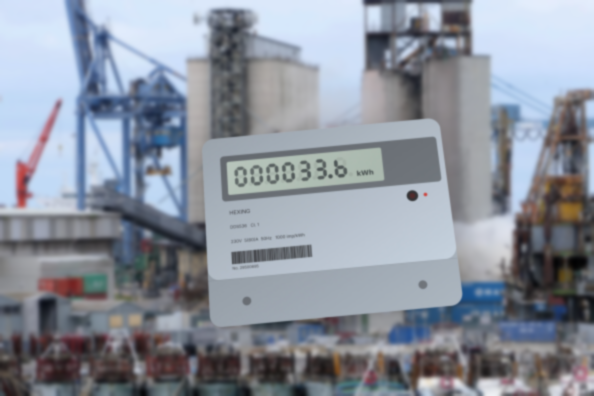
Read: 33.6 kWh
